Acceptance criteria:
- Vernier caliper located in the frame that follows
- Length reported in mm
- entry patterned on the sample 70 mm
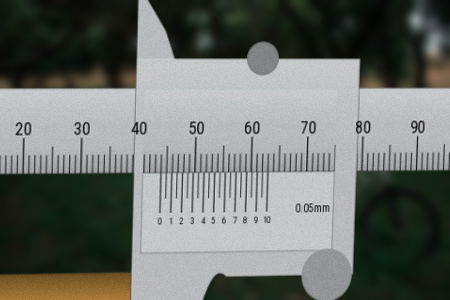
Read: 44.0 mm
